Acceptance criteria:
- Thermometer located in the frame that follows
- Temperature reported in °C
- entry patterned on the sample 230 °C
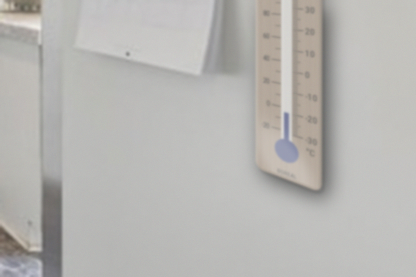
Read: -20 °C
